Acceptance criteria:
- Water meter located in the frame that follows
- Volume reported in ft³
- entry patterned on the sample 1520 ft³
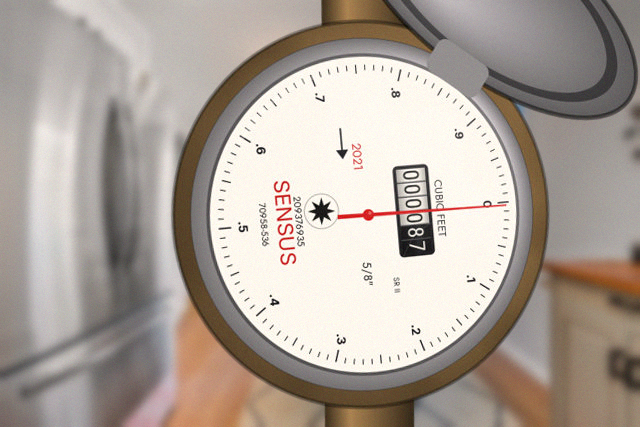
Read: 87.00 ft³
